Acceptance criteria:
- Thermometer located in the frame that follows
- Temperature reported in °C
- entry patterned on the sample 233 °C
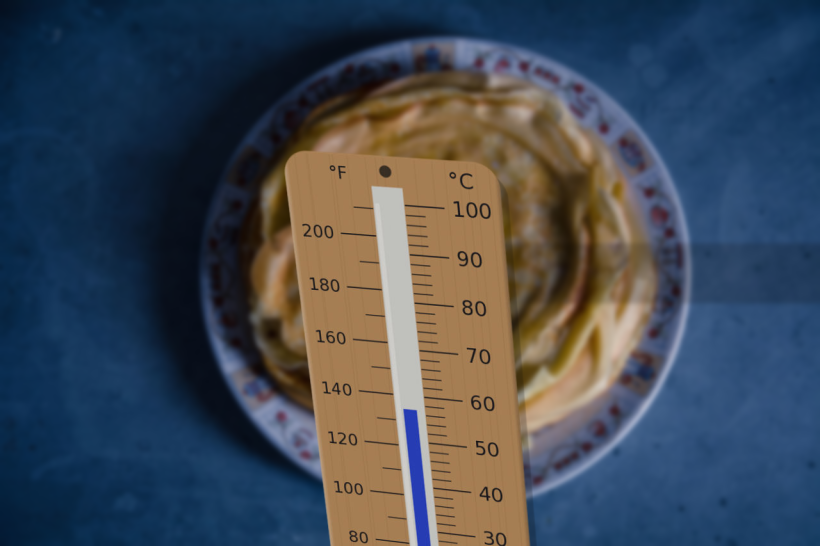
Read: 57 °C
